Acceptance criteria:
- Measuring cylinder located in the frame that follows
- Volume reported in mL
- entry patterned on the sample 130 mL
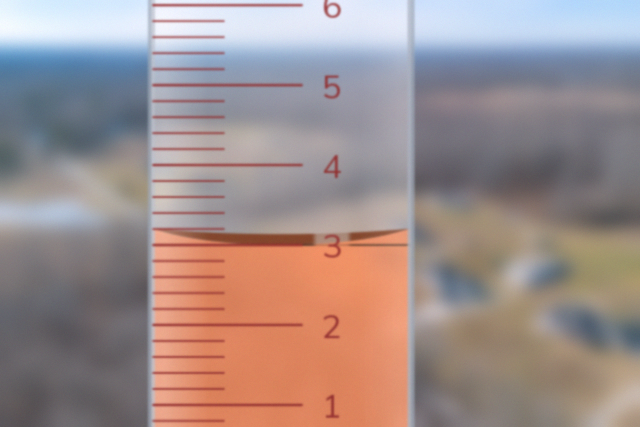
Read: 3 mL
